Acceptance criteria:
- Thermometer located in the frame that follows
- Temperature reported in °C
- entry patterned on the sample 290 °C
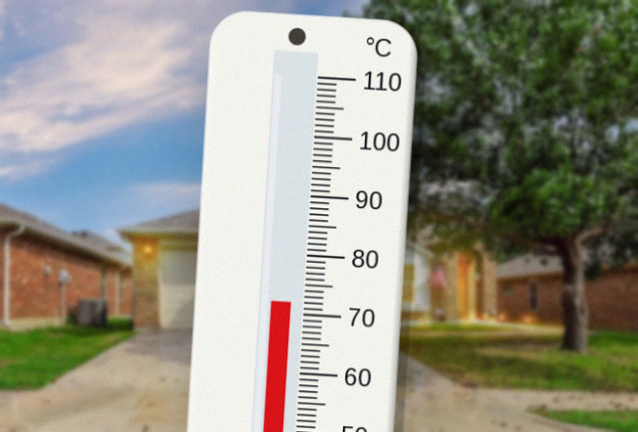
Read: 72 °C
